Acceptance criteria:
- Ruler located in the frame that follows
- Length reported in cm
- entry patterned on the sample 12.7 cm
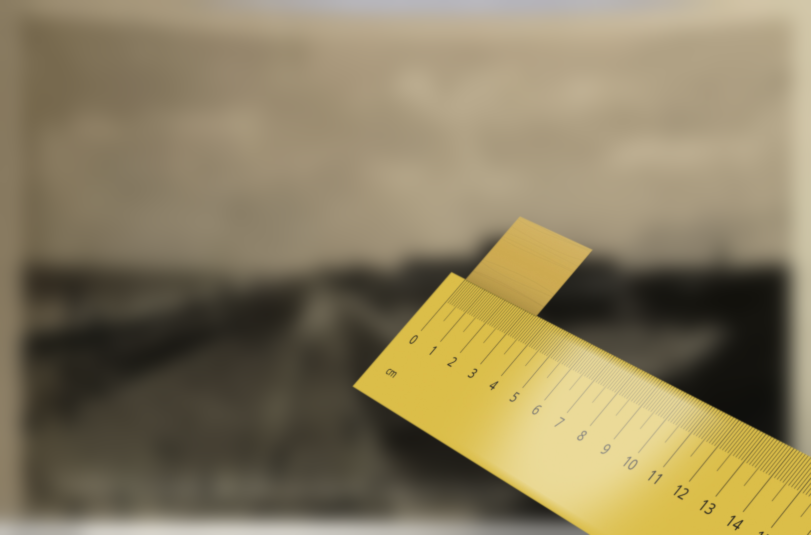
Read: 3.5 cm
